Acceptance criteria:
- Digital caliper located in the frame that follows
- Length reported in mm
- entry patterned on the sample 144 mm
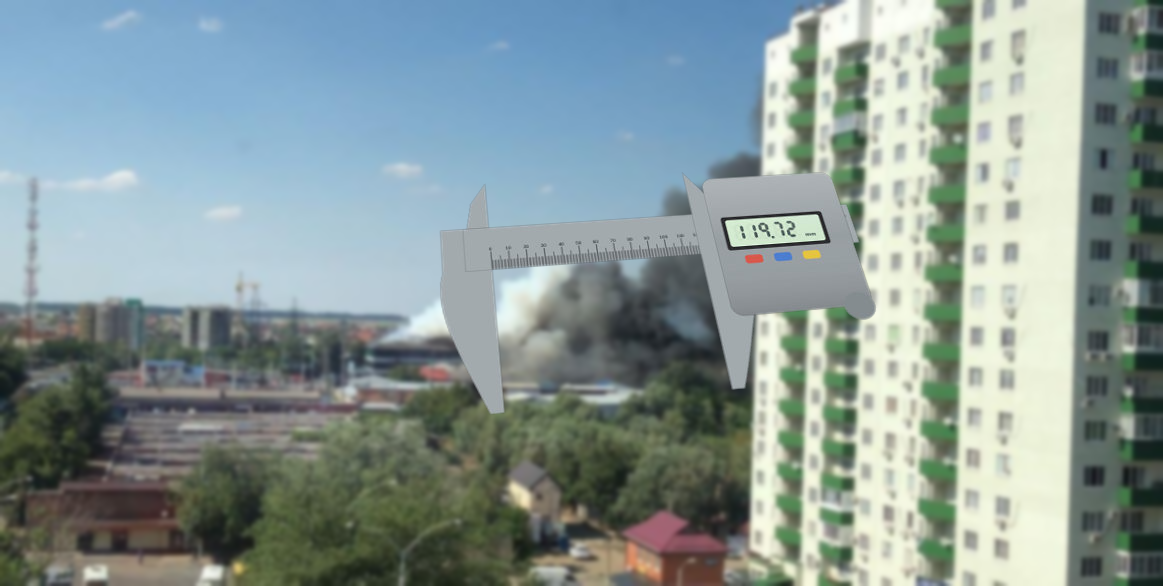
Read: 119.72 mm
